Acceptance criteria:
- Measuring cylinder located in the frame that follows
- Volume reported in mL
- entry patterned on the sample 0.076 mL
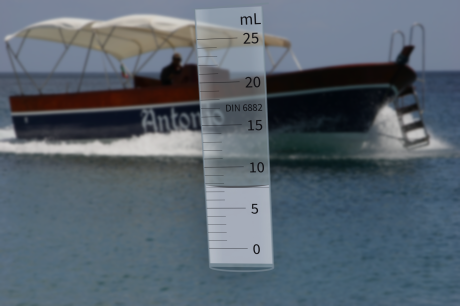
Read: 7.5 mL
